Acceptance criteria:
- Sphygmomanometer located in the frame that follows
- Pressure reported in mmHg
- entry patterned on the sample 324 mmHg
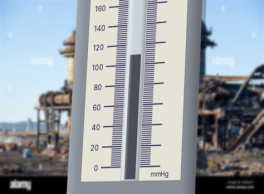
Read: 110 mmHg
